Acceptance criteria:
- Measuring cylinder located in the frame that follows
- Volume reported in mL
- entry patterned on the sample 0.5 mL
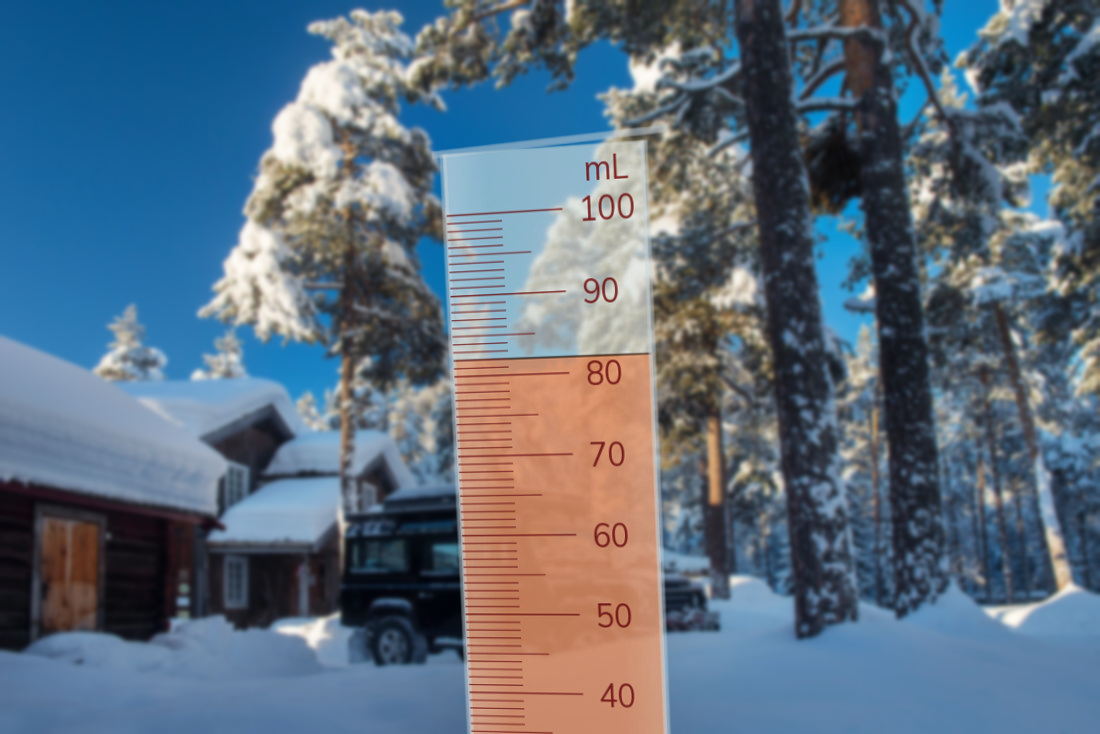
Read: 82 mL
